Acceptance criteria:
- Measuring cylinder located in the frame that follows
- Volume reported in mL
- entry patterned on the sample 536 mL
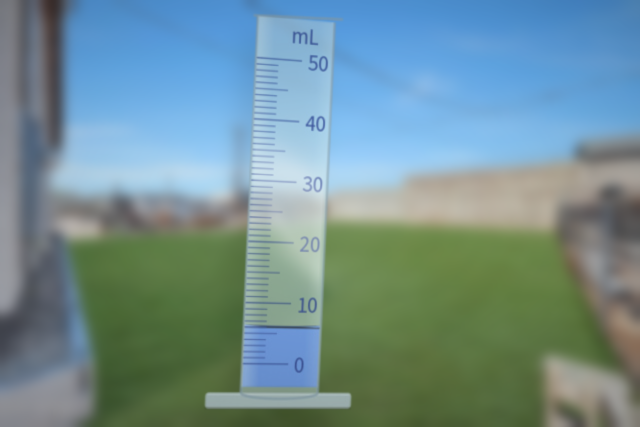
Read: 6 mL
